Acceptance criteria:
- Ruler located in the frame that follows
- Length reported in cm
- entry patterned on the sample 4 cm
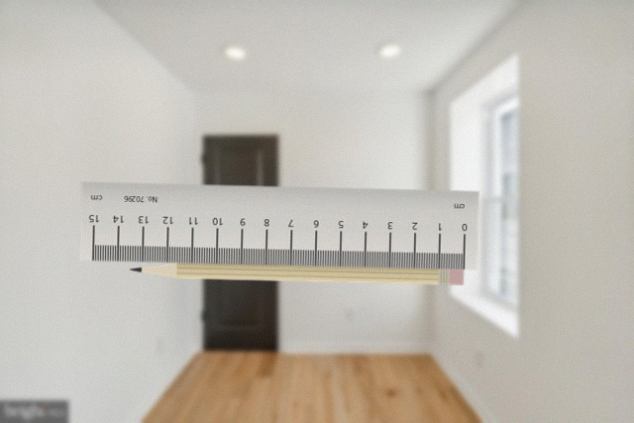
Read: 13.5 cm
